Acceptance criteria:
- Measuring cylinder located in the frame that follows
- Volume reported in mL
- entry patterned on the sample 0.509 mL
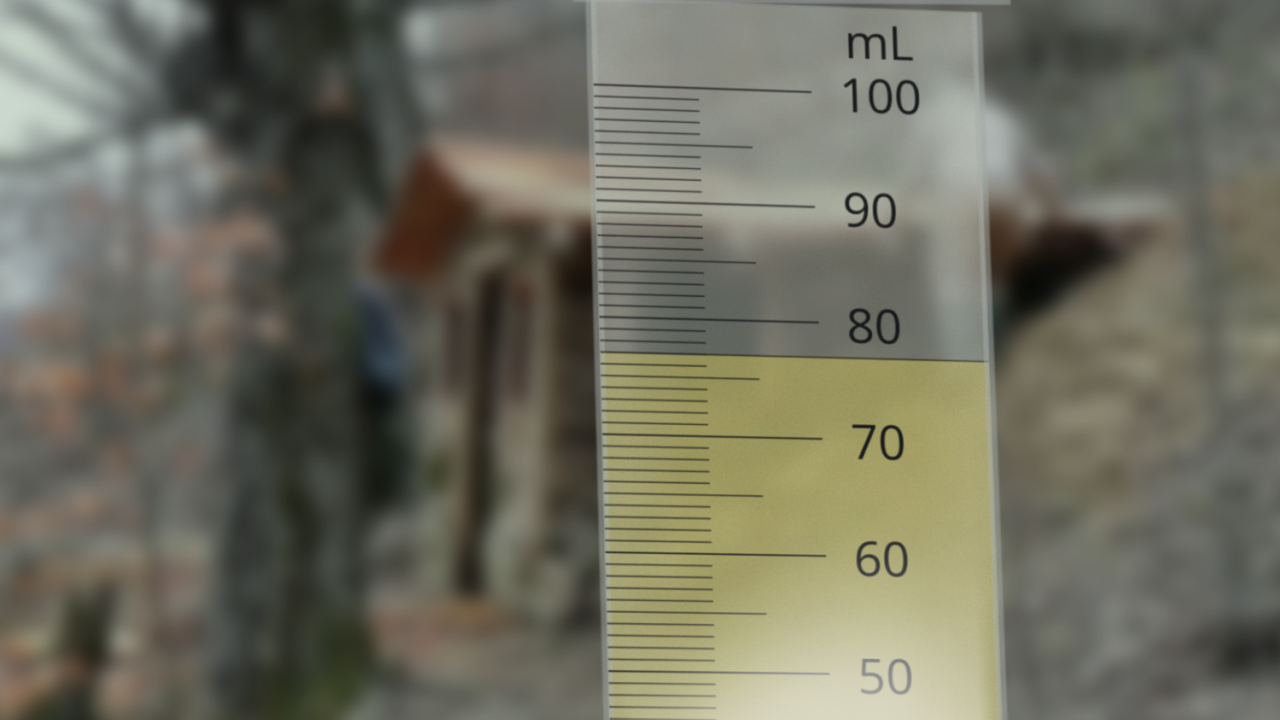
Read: 77 mL
